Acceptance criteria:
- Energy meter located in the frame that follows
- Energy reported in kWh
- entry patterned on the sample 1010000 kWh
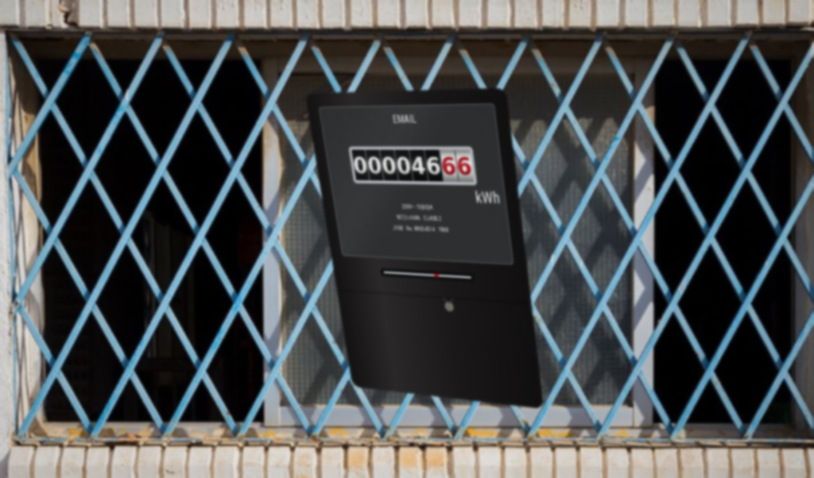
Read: 46.66 kWh
